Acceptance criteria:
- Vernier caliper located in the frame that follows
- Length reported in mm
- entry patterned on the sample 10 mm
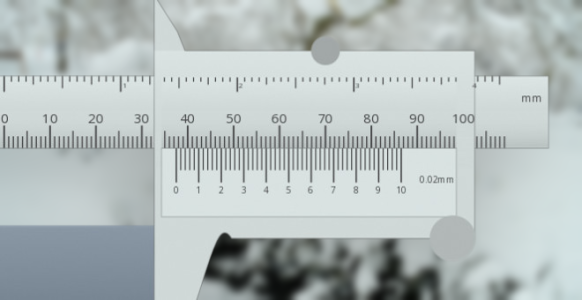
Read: 37.5 mm
